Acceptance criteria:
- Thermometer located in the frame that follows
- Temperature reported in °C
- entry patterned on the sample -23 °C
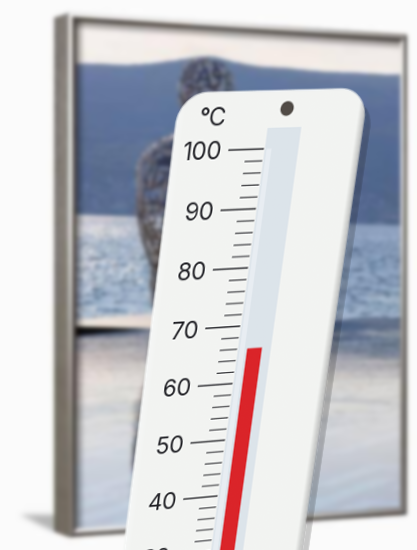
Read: 66 °C
